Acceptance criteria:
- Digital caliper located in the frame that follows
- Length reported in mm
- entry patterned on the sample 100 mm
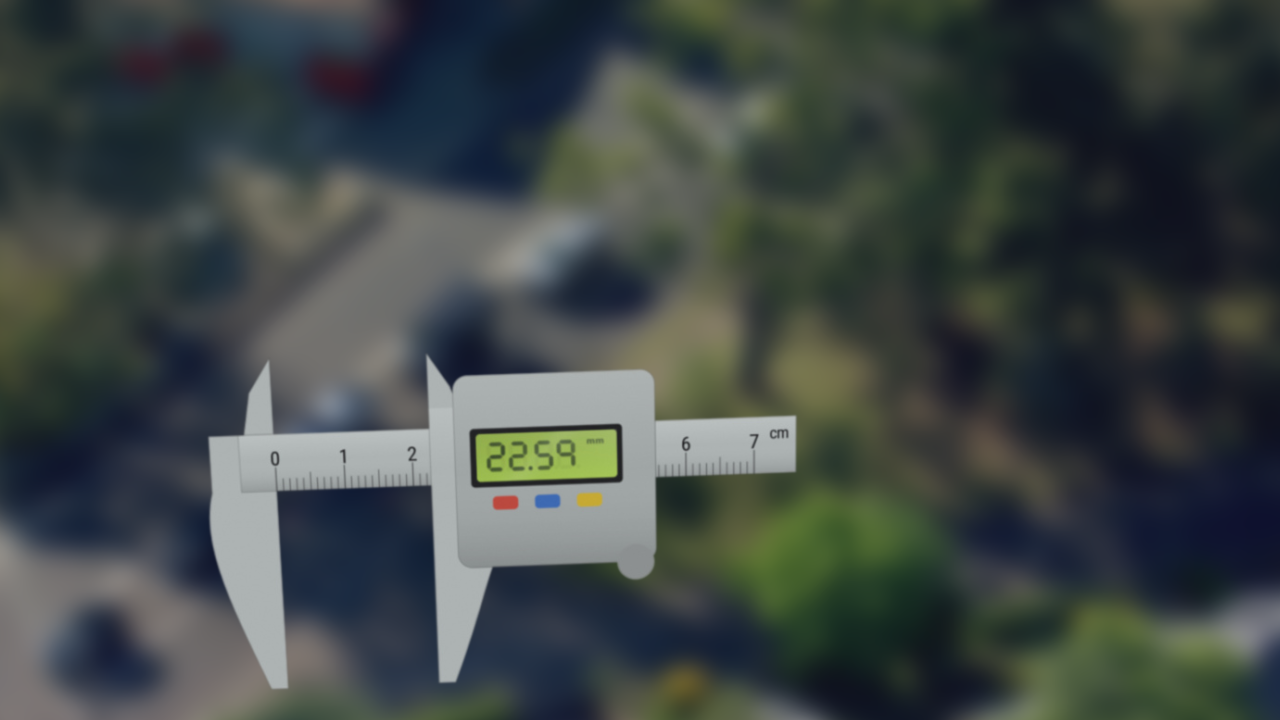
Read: 22.59 mm
